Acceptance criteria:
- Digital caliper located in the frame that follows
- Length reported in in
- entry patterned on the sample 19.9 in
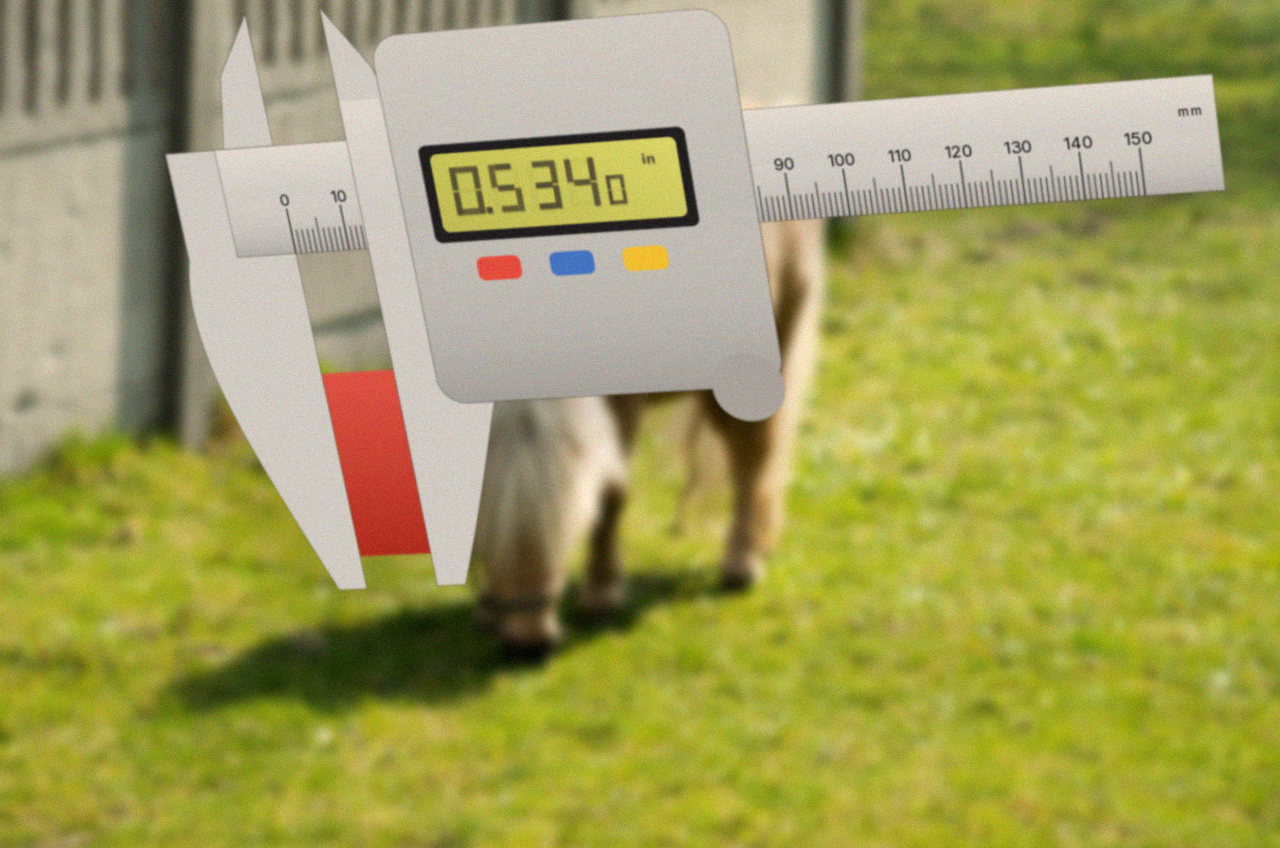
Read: 0.5340 in
